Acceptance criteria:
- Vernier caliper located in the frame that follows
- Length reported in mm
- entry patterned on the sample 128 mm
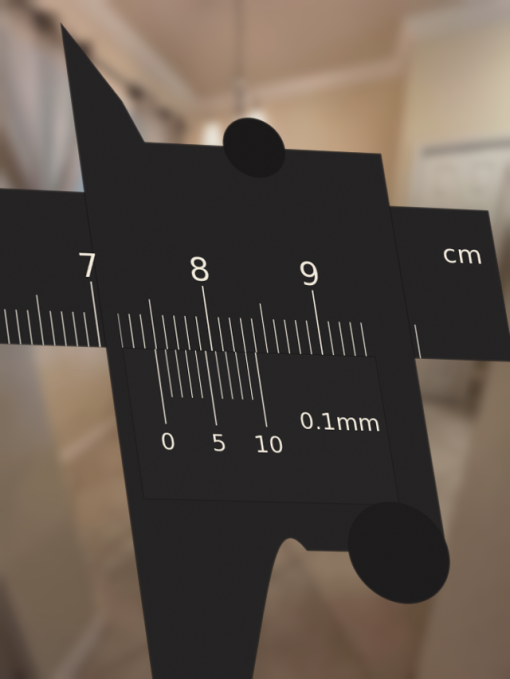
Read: 74.9 mm
